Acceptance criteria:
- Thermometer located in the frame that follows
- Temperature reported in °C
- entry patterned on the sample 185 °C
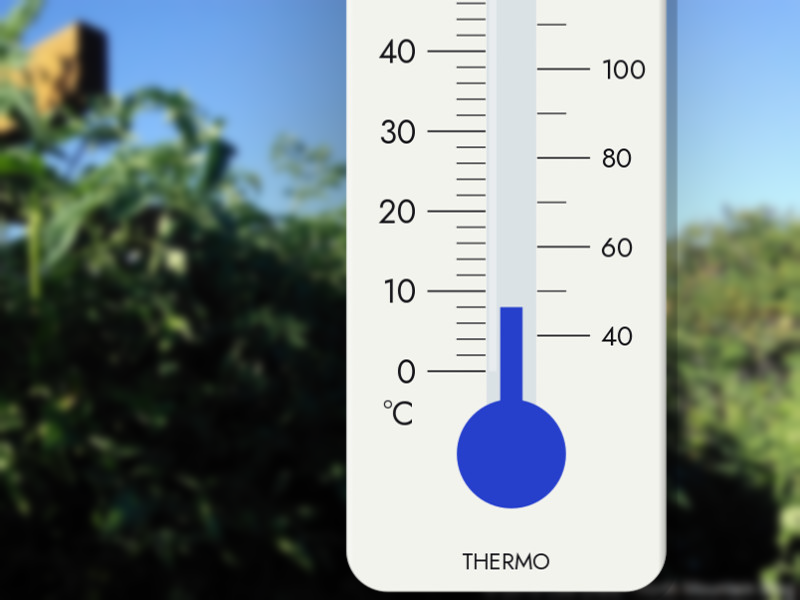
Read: 8 °C
